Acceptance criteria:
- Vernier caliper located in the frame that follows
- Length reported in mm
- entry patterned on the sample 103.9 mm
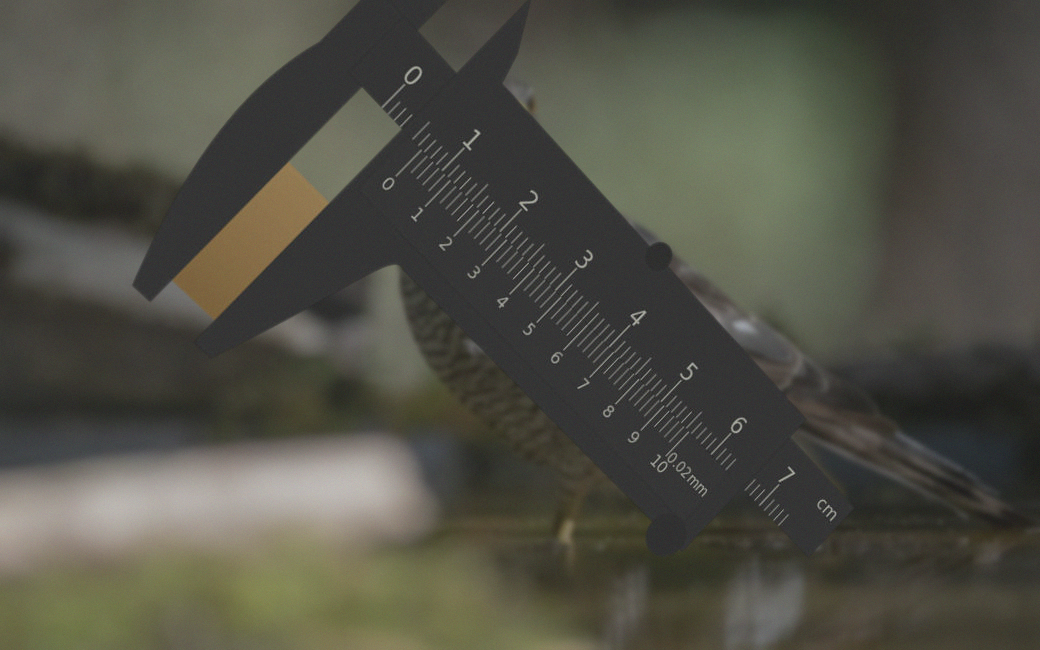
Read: 6.6 mm
